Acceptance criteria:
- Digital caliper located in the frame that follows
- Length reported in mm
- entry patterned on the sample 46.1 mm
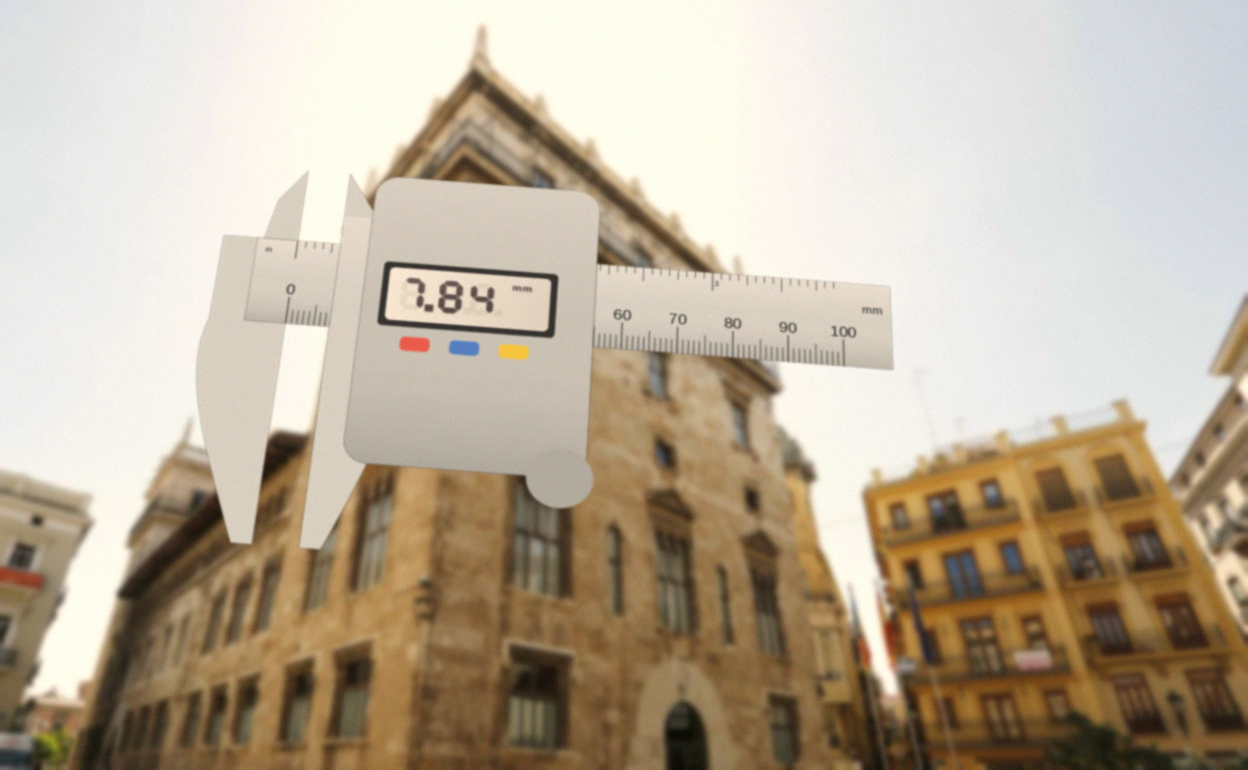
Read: 7.84 mm
